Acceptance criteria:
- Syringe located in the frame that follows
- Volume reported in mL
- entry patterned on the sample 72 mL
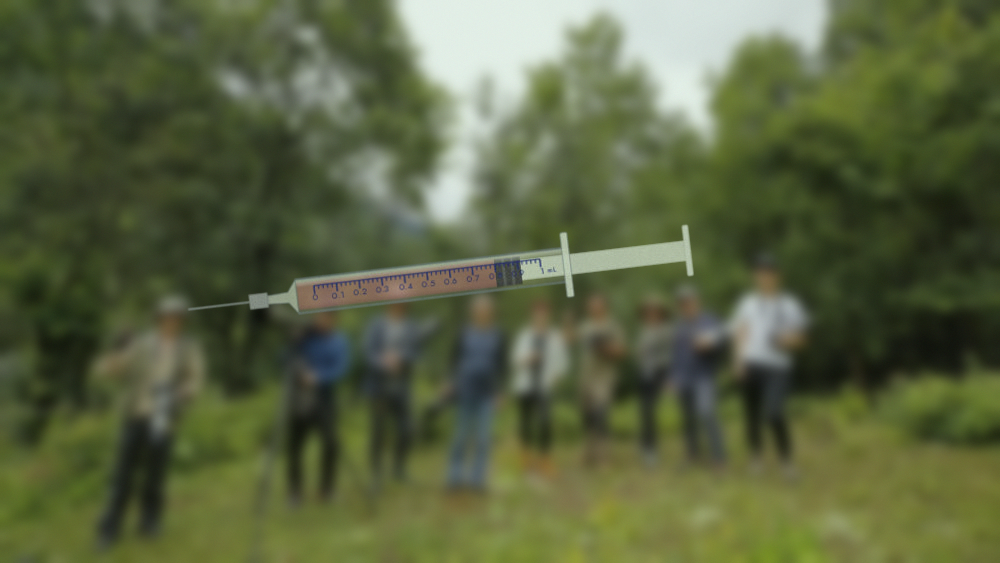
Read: 0.8 mL
